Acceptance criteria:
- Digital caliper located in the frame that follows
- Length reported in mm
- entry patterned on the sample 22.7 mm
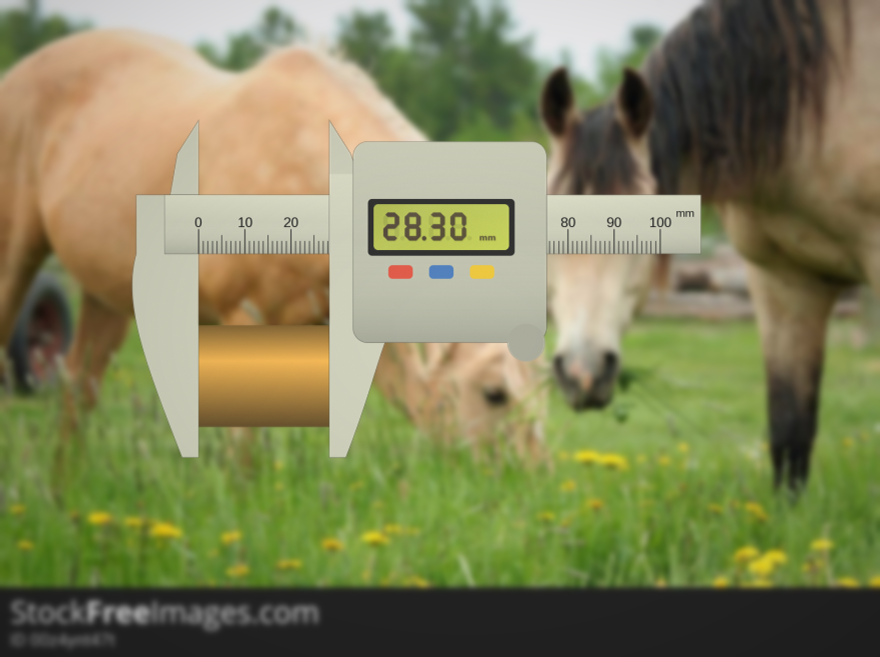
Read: 28.30 mm
